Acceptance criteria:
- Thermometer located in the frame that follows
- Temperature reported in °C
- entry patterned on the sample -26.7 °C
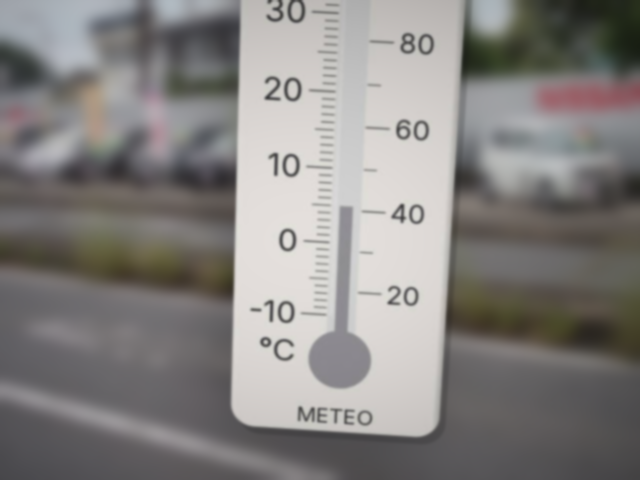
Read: 5 °C
